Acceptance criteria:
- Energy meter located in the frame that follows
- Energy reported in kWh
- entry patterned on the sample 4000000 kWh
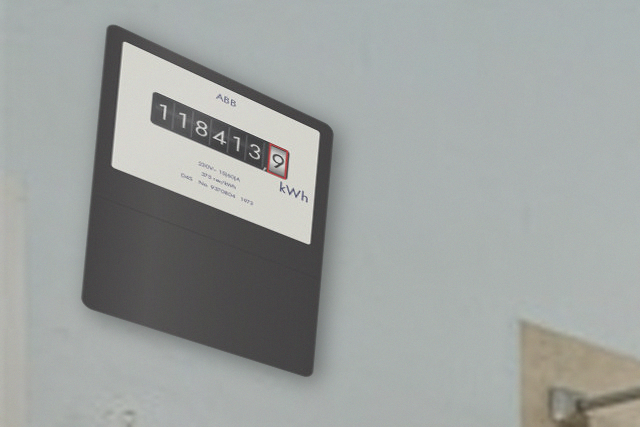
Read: 118413.9 kWh
